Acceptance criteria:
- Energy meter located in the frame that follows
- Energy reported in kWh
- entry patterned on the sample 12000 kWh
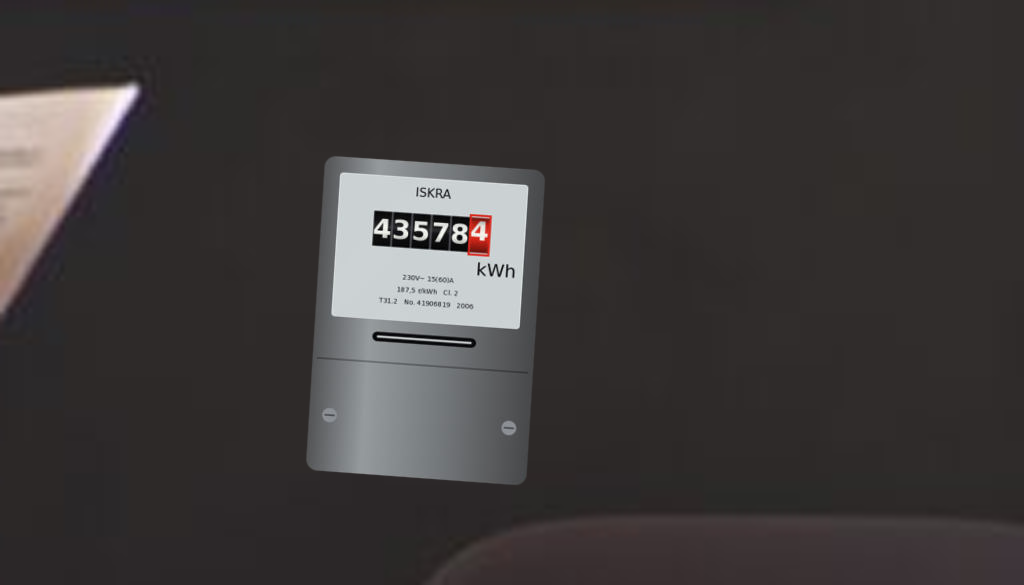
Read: 43578.4 kWh
